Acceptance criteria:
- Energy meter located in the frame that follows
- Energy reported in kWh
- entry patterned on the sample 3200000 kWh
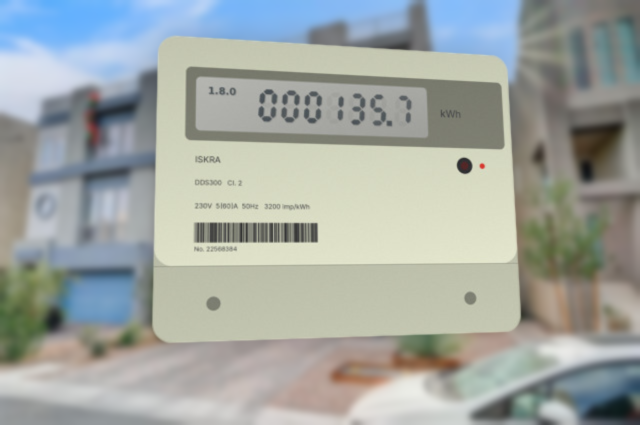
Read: 135.7 kWh
